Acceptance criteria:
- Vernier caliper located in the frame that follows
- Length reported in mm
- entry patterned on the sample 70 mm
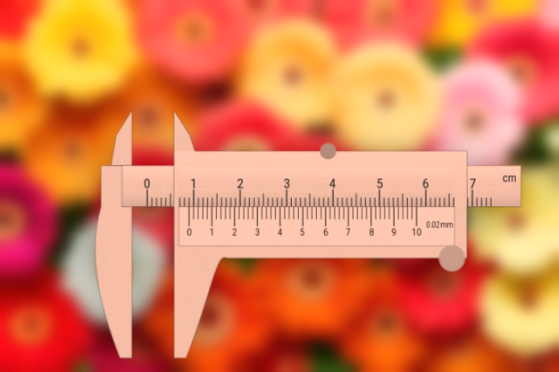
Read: 9.0 mm
